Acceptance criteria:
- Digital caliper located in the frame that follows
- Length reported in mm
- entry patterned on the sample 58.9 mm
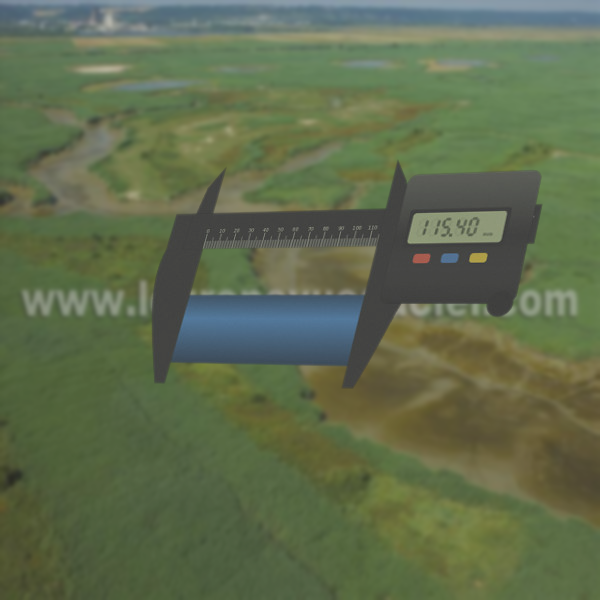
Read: 115.40 mm
